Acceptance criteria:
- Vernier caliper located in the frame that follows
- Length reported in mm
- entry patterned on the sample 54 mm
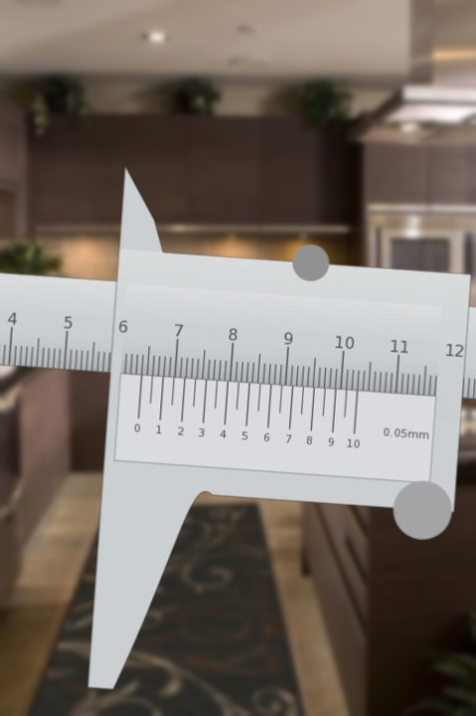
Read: 64.0 mm
